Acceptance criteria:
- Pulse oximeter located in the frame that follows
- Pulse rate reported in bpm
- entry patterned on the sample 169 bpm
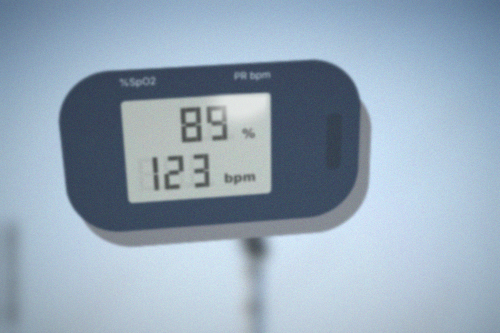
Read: 123 bpm
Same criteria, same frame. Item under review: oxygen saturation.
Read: 89 %
